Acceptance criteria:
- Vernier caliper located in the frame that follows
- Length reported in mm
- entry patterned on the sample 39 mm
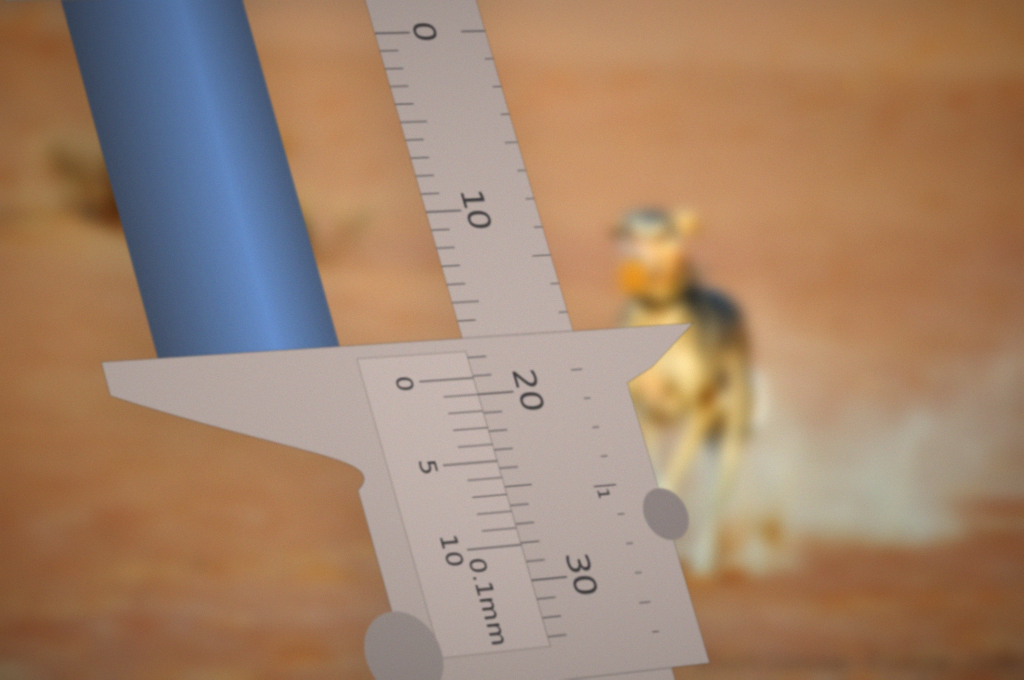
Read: 19.1 mm
